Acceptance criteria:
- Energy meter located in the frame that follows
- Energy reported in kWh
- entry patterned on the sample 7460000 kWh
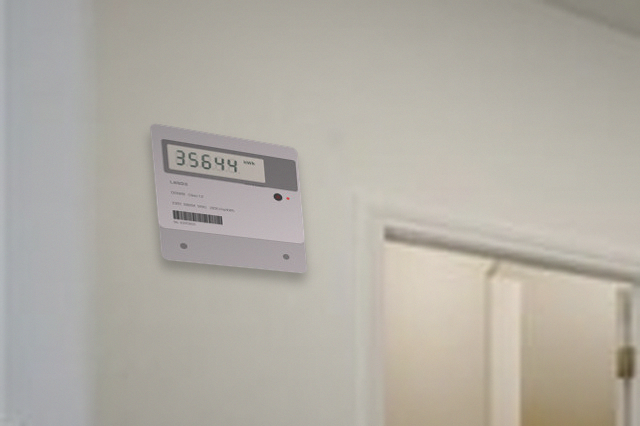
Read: 35644 kWh
